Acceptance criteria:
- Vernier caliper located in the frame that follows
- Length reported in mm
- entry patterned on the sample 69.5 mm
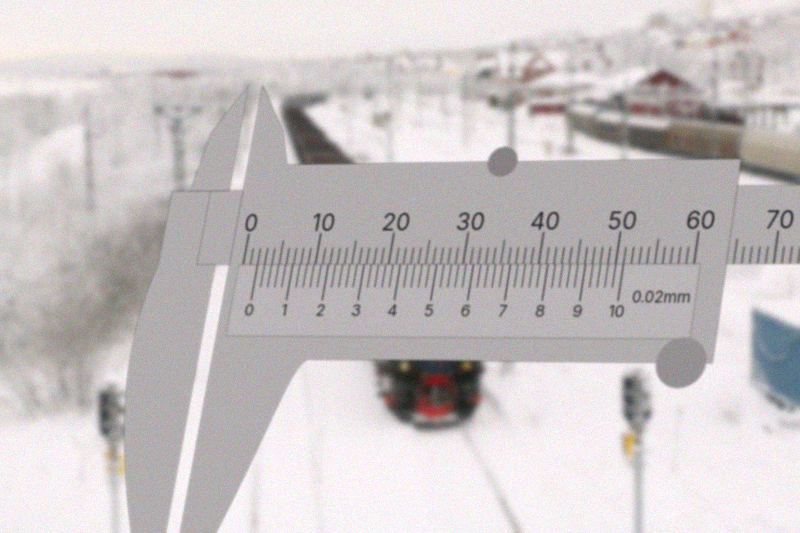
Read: 2.0 mm
